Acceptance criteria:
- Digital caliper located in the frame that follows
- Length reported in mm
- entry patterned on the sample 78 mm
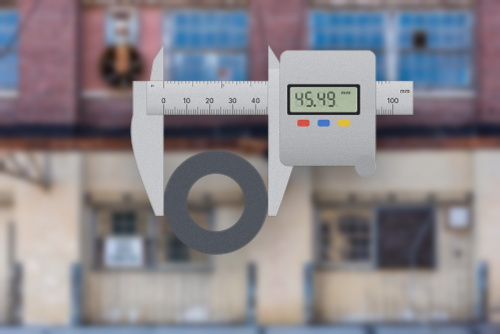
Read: 45.49 mm
